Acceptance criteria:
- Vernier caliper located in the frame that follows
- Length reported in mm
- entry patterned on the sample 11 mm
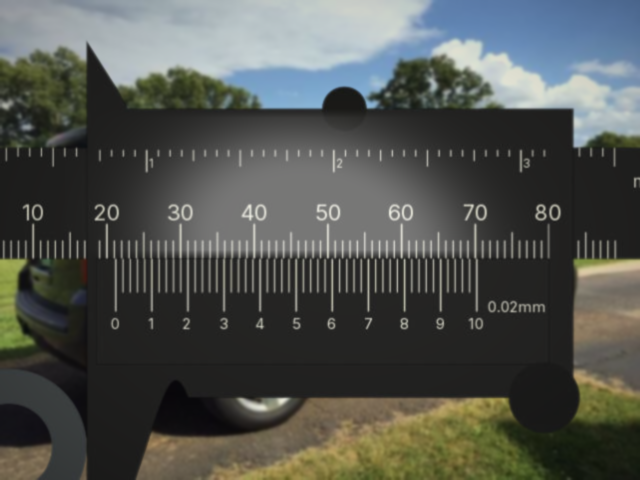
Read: 21.2 mm
